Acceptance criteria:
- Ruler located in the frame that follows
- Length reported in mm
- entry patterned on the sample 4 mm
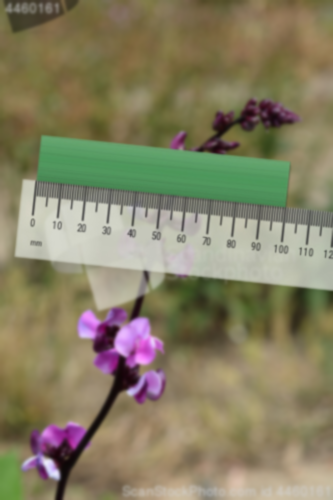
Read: 100 mm
